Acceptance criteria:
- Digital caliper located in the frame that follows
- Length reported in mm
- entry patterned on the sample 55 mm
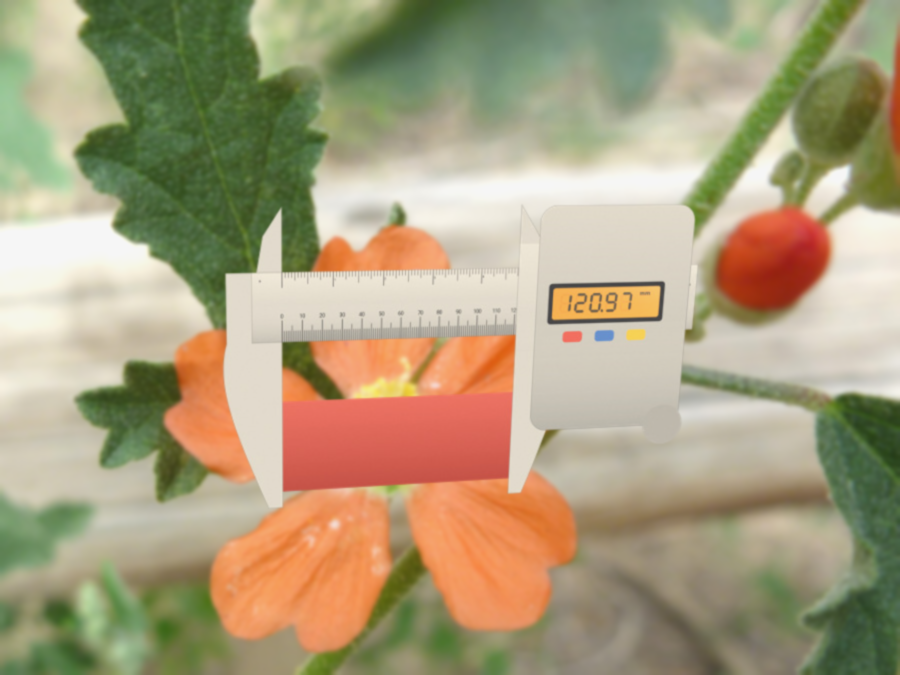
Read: 120.97 mm
